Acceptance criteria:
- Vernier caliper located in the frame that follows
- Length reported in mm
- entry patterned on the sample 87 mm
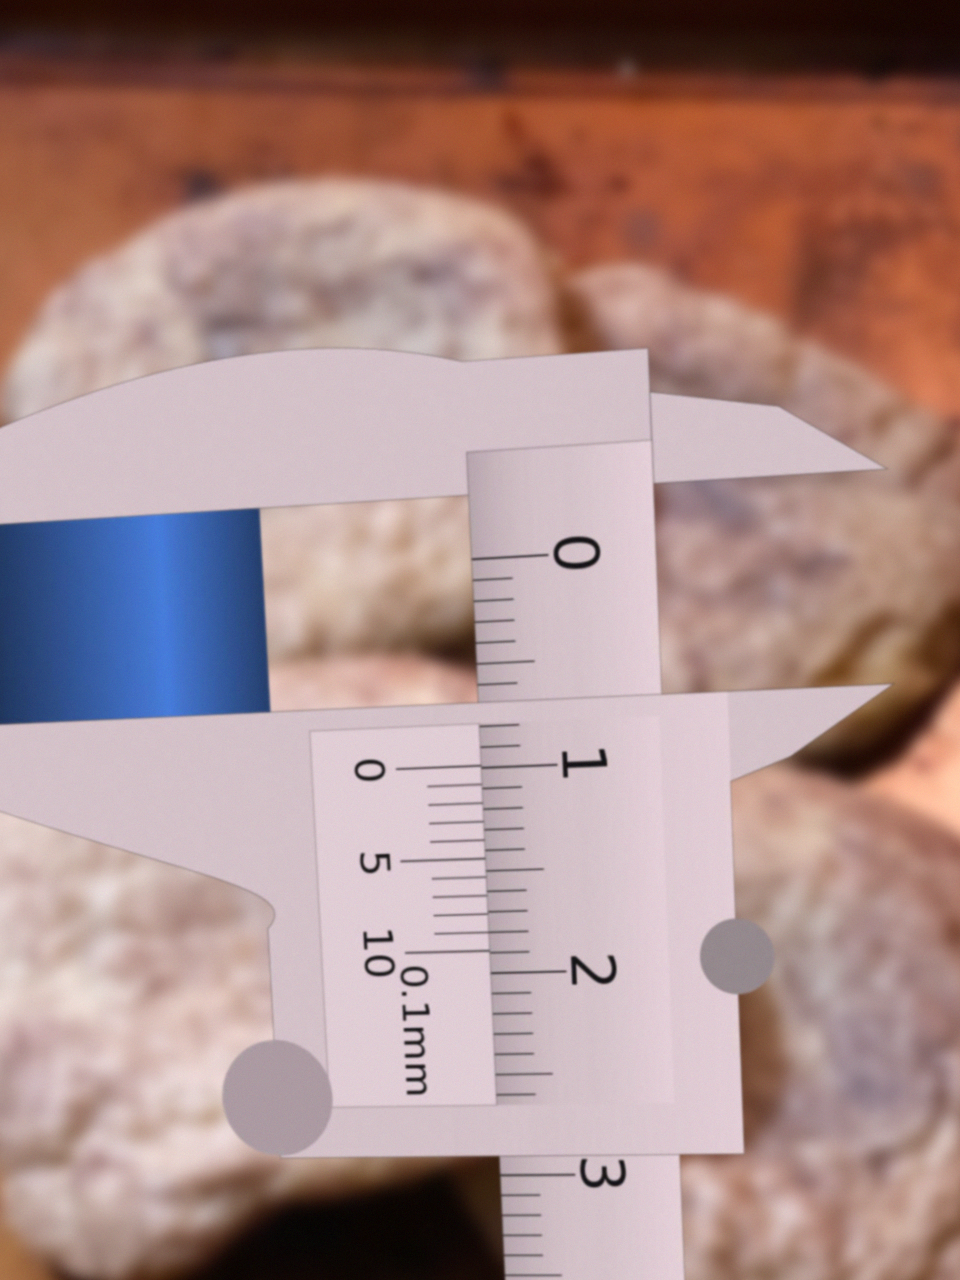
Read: 9.9 mm
